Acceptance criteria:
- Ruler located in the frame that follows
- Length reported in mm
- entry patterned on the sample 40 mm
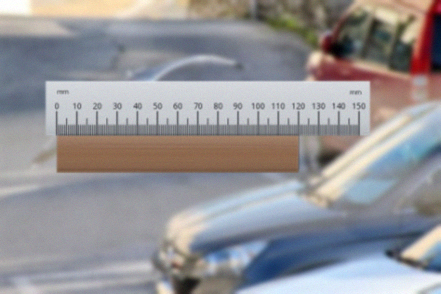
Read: 120 mm
